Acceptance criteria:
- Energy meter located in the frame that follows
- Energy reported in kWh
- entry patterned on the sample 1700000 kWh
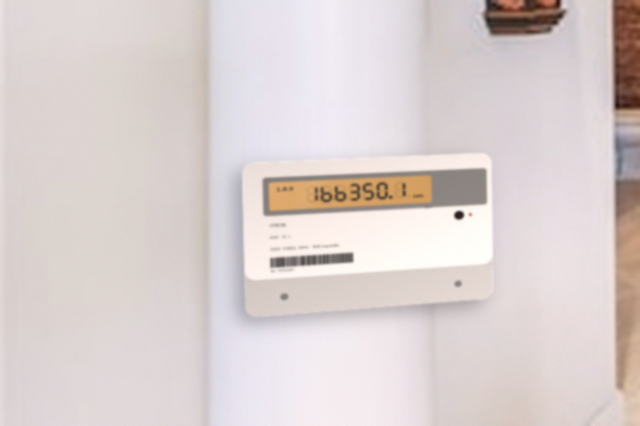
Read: 166350.1 kWh
